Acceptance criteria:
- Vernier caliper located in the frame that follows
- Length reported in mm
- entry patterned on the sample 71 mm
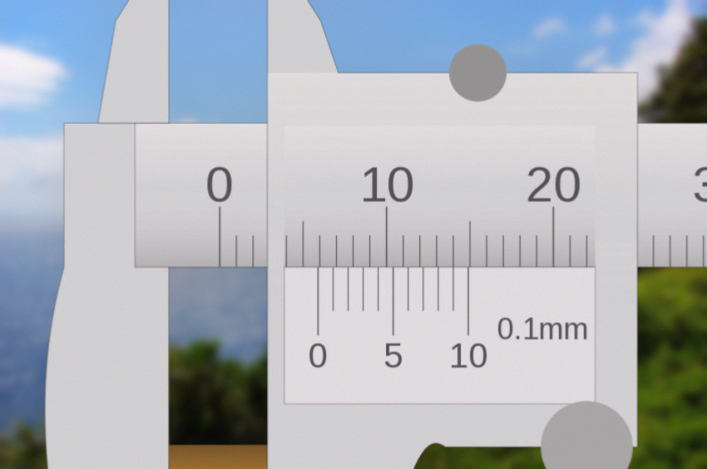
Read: 5.9 mm
